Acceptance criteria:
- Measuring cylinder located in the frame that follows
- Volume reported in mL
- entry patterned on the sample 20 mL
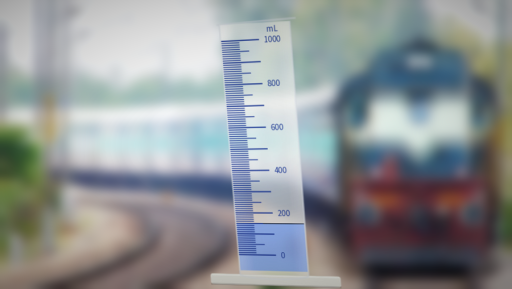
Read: 150 mL
